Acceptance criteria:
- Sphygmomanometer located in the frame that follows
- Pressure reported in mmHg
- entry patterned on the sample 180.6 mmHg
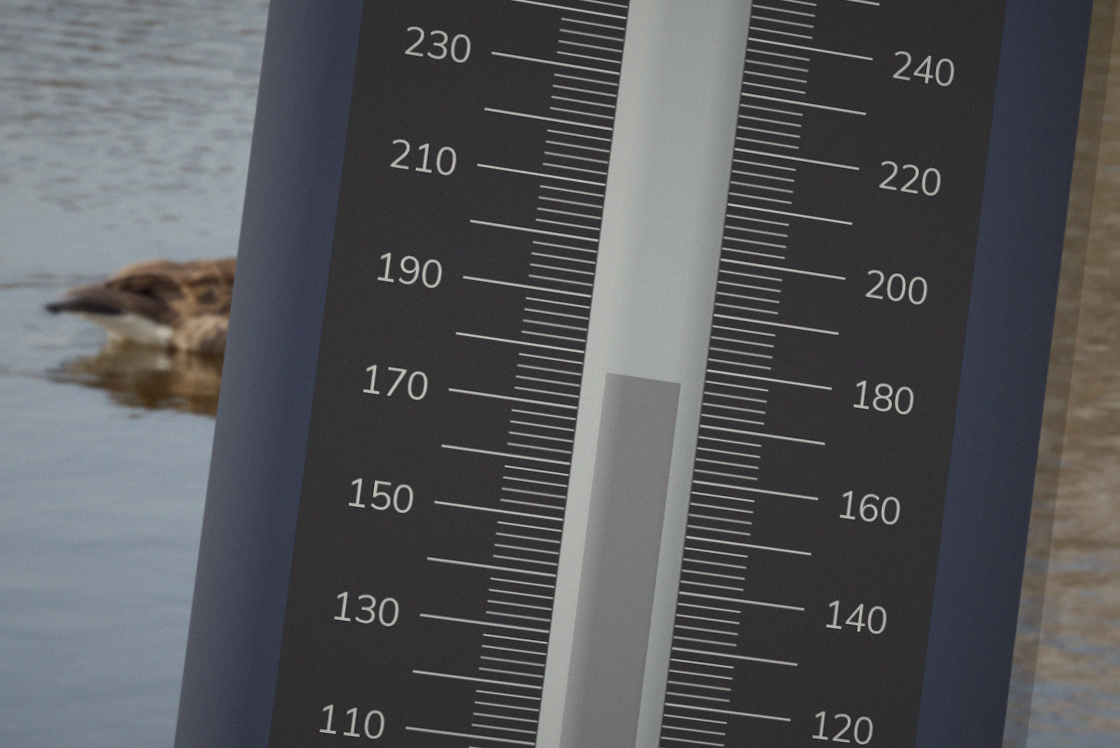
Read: 177 mmHg
